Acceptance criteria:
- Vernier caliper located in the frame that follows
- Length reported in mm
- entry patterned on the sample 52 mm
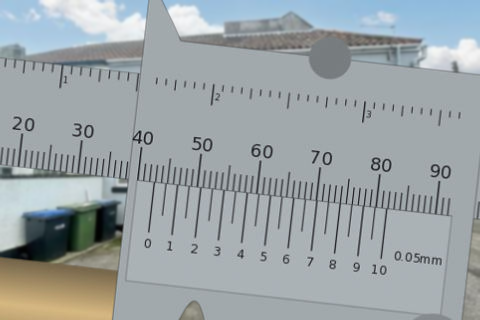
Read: 42.8 mm
